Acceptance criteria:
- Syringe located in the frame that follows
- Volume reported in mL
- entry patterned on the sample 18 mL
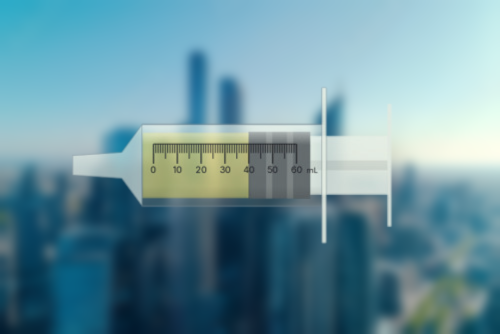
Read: 40 mL
